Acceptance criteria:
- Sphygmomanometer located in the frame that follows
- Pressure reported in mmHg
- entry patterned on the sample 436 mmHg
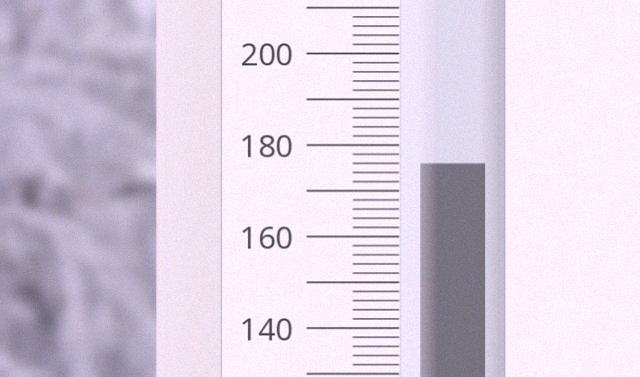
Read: 176 mmHg
